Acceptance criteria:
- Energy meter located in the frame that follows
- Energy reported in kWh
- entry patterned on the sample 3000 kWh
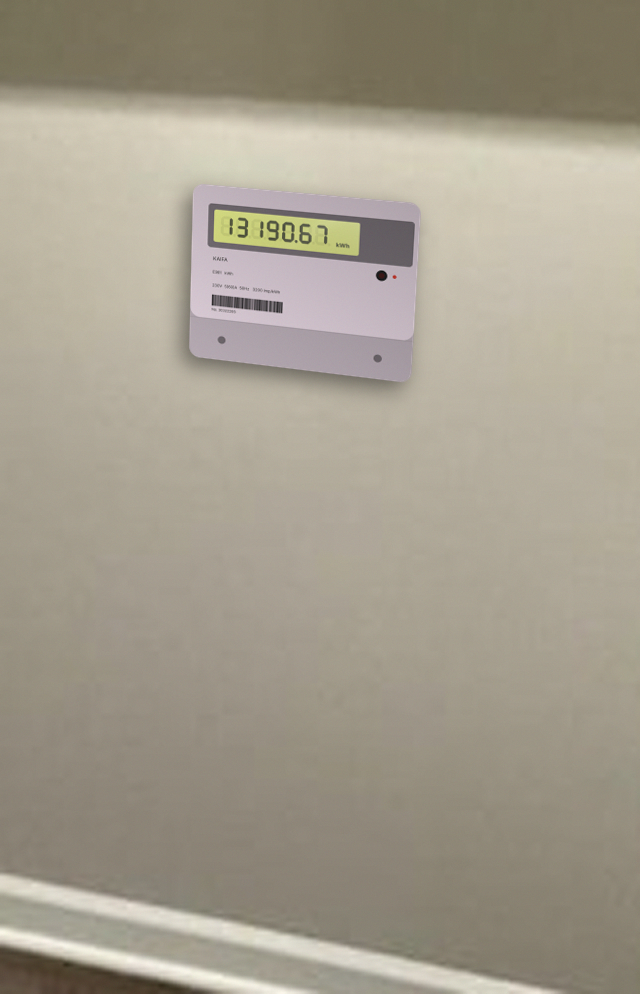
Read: 13190.67 kWh
